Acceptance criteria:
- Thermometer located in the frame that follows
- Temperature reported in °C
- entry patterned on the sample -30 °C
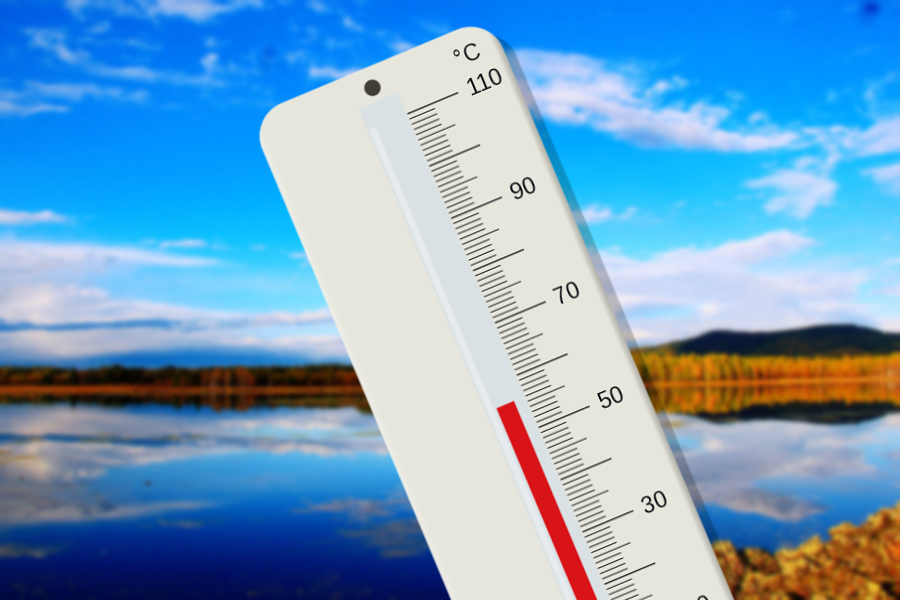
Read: 56 °C
